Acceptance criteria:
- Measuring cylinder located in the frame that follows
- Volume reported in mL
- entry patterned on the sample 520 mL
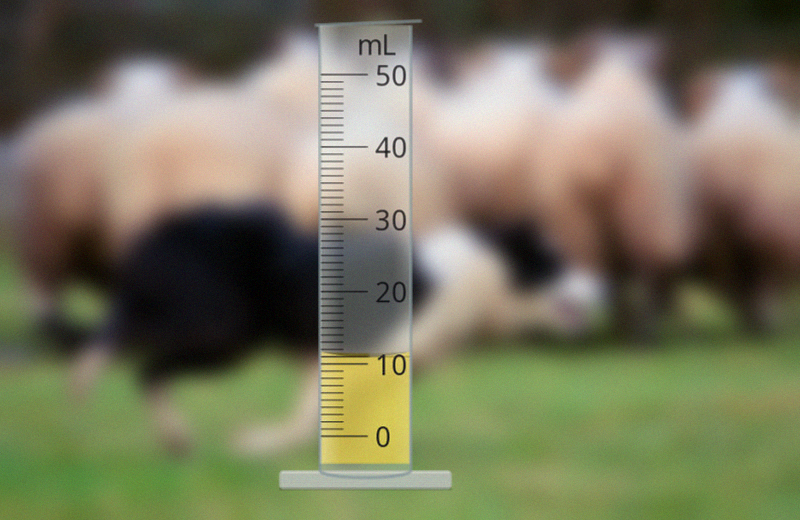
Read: 11 mL
